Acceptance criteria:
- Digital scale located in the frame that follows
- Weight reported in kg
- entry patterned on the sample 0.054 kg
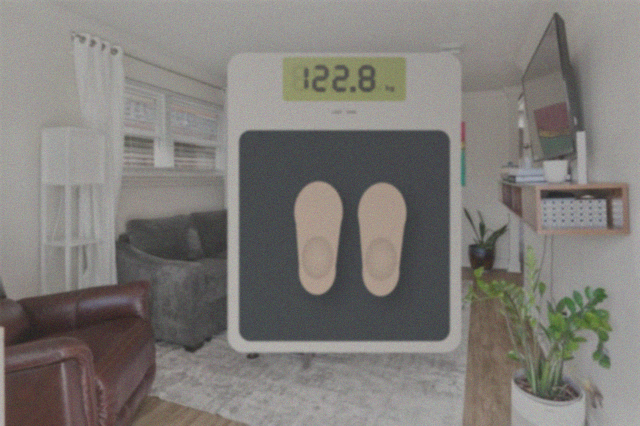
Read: 122.8 kg
